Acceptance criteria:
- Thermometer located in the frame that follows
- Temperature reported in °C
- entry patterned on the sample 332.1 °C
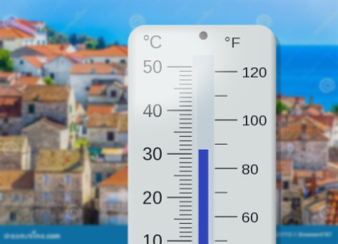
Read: 31 °C
